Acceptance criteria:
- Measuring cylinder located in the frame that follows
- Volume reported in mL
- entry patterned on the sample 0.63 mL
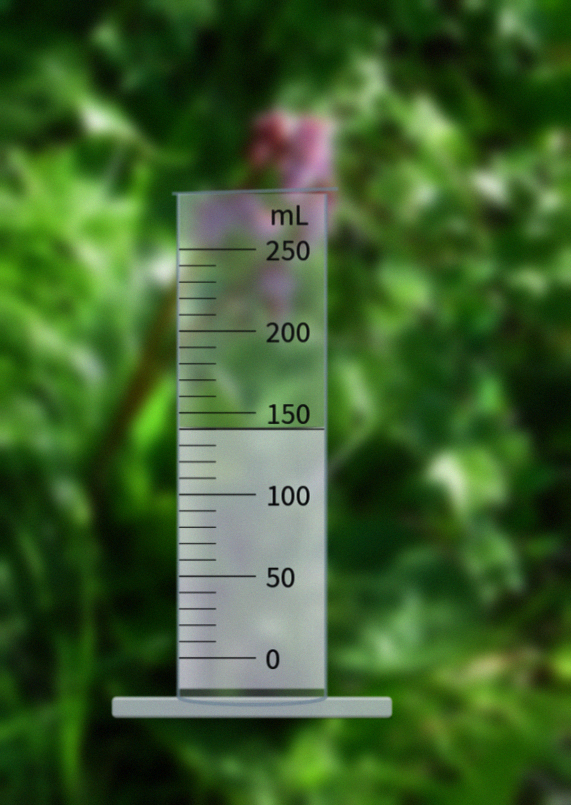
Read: 140 mL
